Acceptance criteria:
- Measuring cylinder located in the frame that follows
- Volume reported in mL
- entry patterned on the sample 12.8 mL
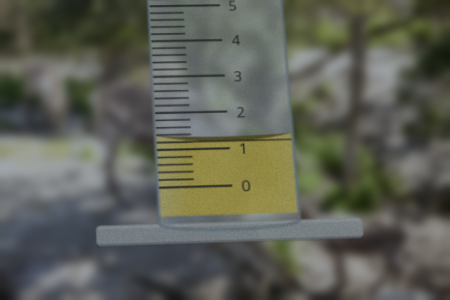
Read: 1.2 mL
